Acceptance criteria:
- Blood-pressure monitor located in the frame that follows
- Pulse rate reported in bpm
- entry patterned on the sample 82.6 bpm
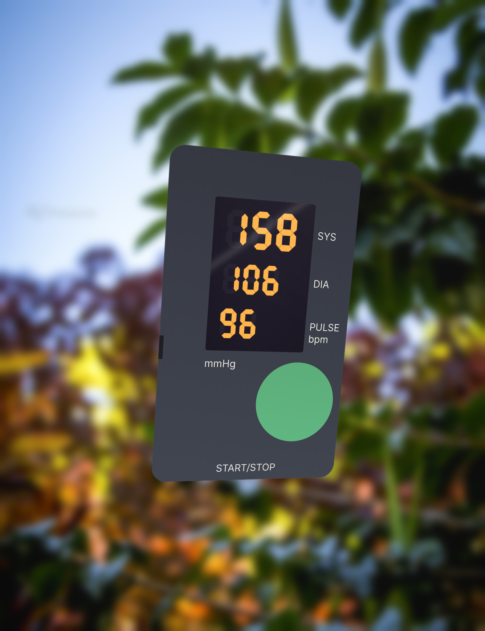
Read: 96 bpm
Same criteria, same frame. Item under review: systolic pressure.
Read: 158 mmHg
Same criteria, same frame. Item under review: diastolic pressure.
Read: 106 mmHg
